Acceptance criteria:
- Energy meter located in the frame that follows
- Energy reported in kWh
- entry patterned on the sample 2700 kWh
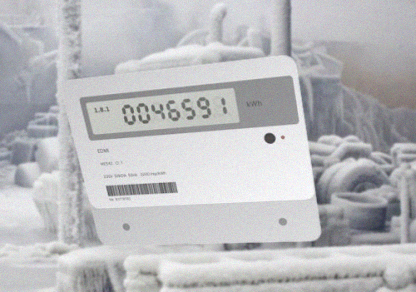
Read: 46591 kWh
